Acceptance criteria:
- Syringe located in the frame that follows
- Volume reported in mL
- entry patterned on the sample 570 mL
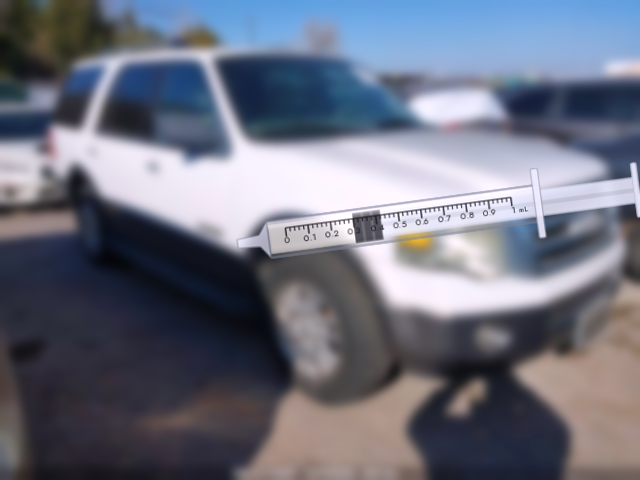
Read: 0.3 mL
